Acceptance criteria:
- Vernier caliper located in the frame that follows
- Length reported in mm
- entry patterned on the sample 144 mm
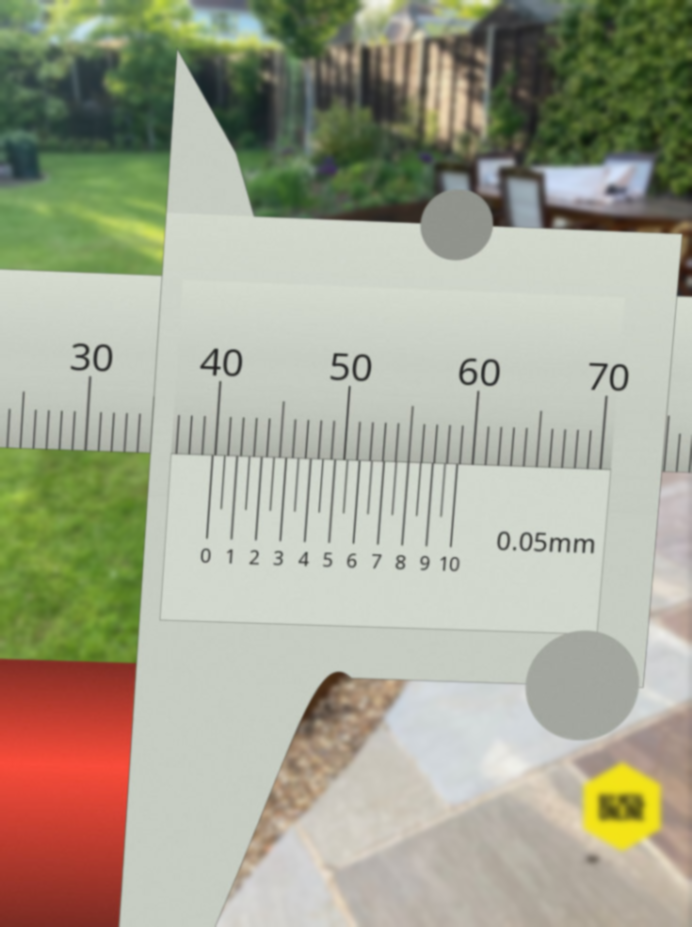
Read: 39.8 mm
